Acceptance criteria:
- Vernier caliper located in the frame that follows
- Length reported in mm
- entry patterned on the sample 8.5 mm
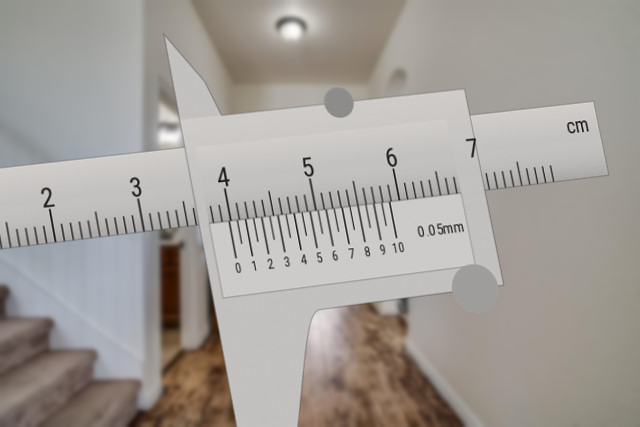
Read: 39.8 mm
